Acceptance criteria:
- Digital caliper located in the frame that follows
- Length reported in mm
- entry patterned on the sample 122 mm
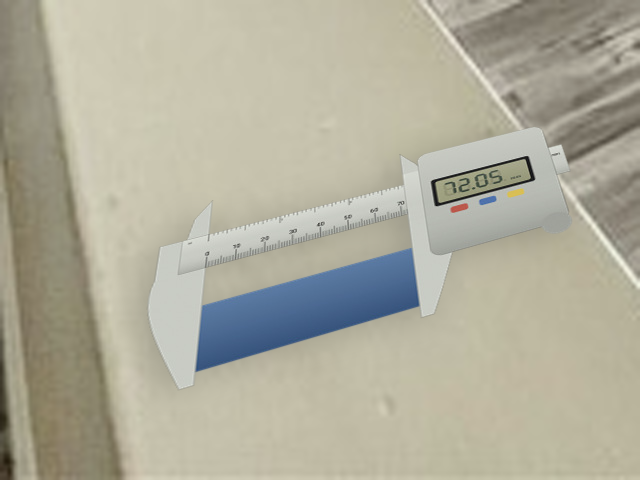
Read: 72.05 mm
